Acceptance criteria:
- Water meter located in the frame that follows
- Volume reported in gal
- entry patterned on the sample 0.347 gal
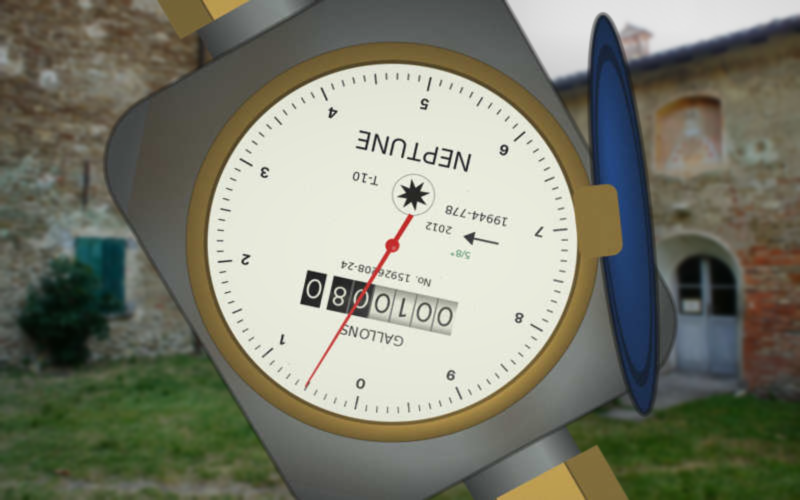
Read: 10080.5 gal
